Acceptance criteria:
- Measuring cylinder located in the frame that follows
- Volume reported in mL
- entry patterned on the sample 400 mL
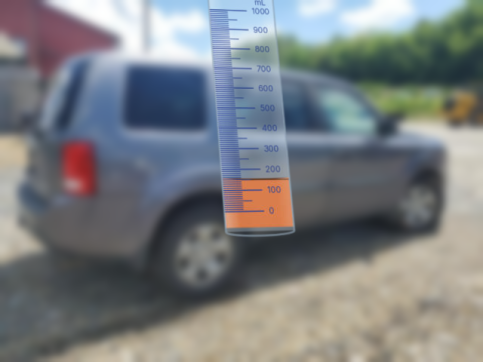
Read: 150 mL
